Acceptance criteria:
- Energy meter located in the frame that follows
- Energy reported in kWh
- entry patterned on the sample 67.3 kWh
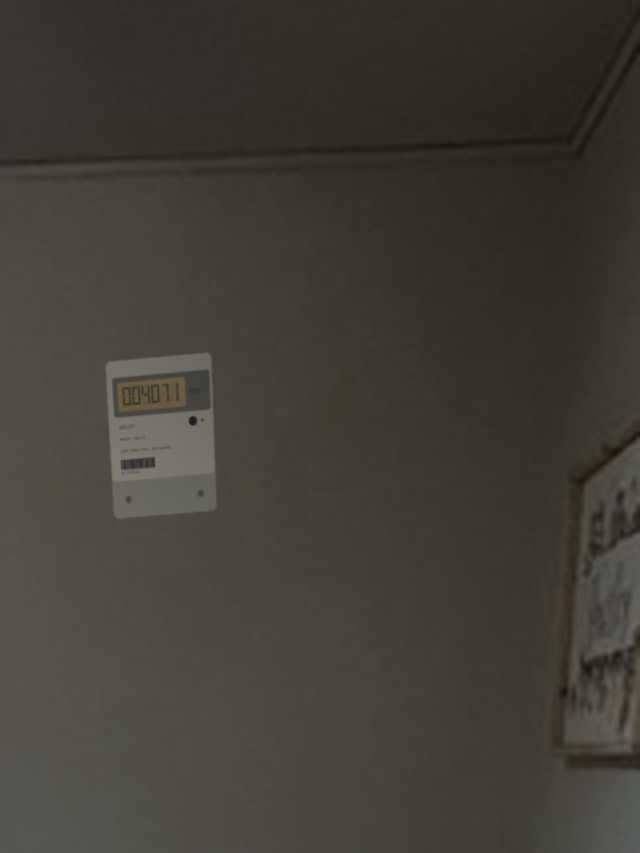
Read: 4071 kWh
